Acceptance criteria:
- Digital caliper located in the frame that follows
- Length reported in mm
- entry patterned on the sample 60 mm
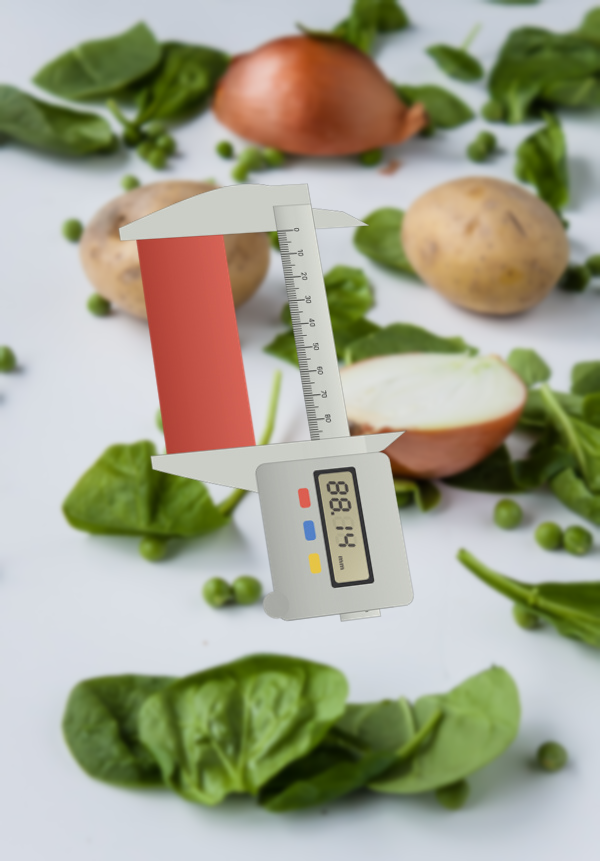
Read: 88.14 mm
